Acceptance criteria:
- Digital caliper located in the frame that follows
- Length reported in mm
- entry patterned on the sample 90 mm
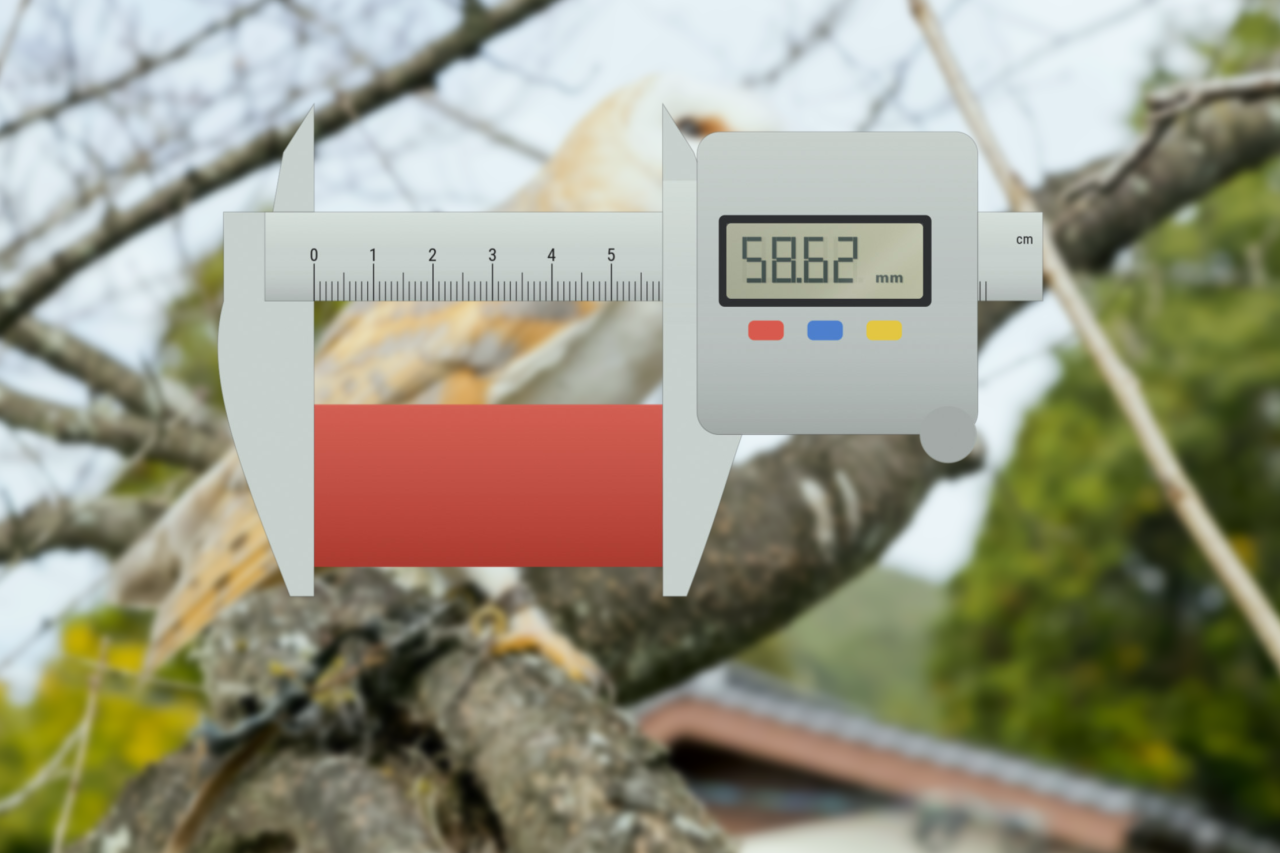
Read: 58.62 mm
